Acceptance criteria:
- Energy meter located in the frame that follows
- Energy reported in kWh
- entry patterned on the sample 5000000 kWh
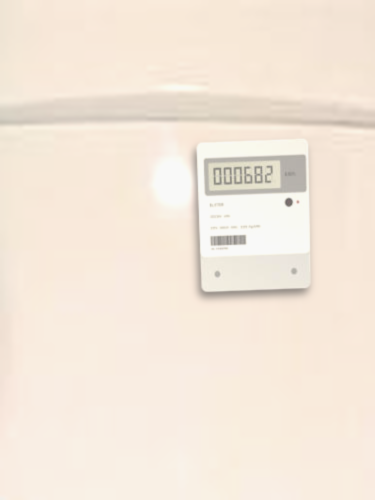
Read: 682 kWh
